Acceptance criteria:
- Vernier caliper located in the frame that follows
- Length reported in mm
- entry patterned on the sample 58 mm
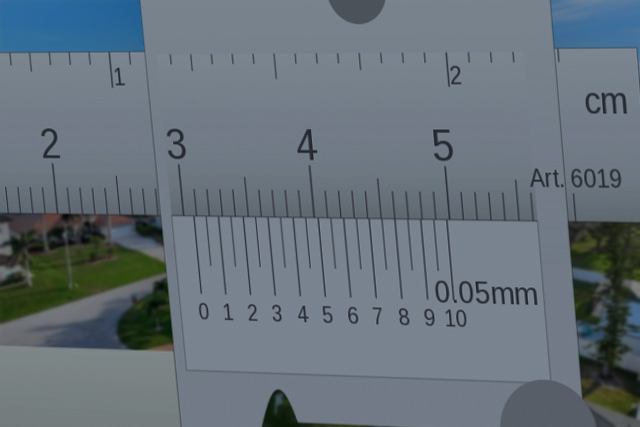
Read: 30.8 mm
